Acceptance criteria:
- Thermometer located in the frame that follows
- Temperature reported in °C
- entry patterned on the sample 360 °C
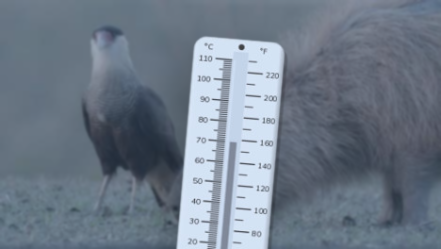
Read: 70 °C
